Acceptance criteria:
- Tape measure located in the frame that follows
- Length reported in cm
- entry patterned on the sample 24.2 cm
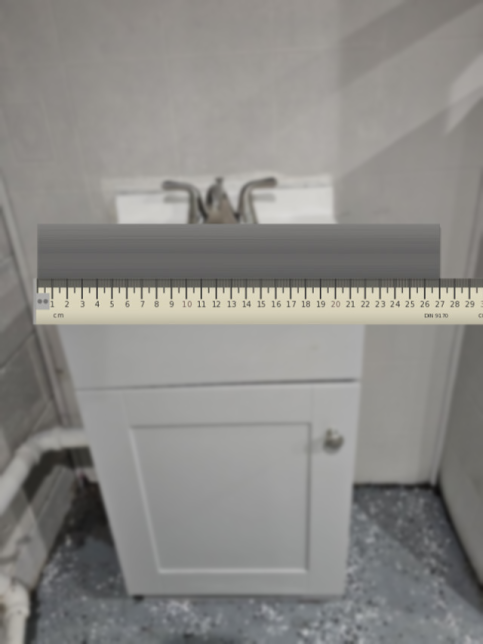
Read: 27 cm
